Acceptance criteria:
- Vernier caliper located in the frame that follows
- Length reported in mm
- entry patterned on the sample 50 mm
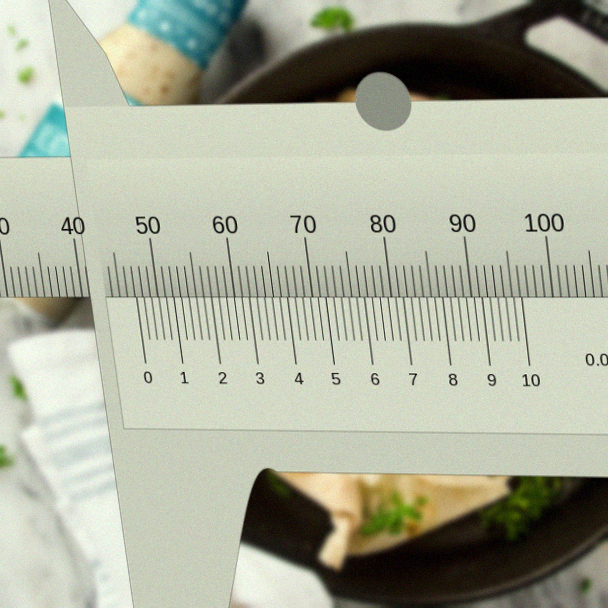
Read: 47.2 mm
